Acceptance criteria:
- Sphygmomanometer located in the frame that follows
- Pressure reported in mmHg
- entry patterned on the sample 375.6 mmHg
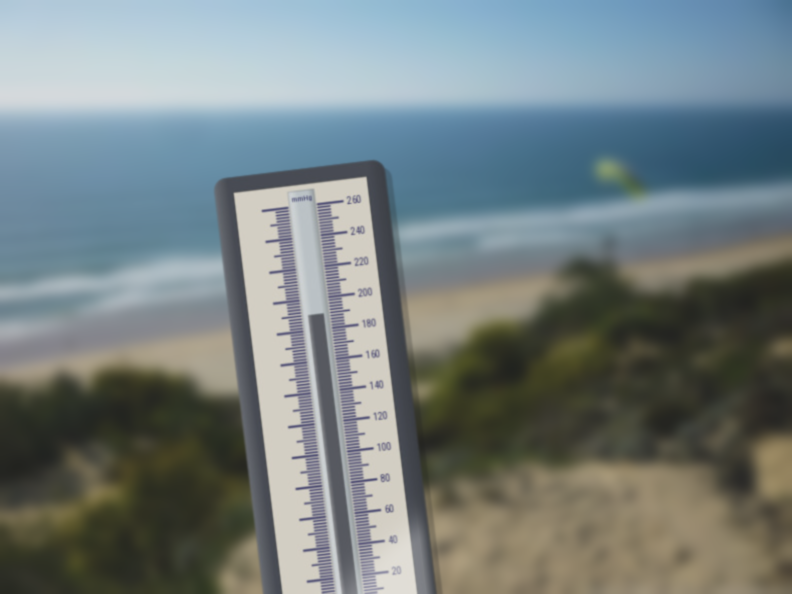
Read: 190 mmHg
